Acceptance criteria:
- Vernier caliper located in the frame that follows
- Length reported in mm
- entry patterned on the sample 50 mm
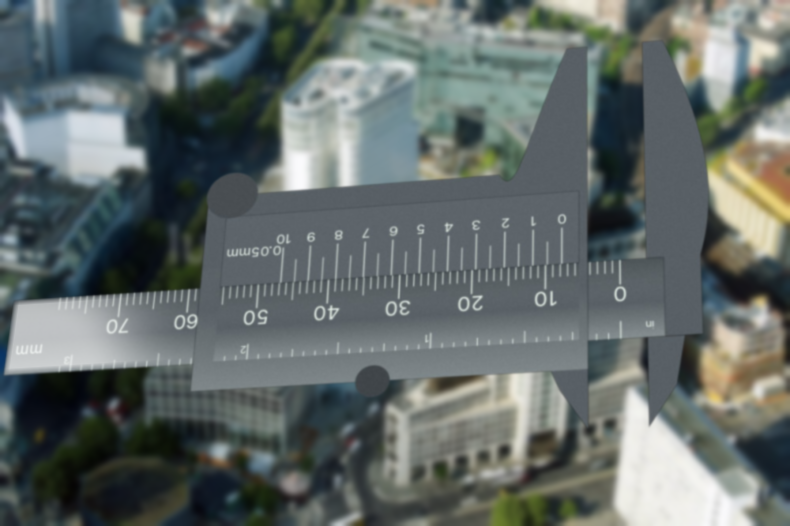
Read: 7.8 mm
